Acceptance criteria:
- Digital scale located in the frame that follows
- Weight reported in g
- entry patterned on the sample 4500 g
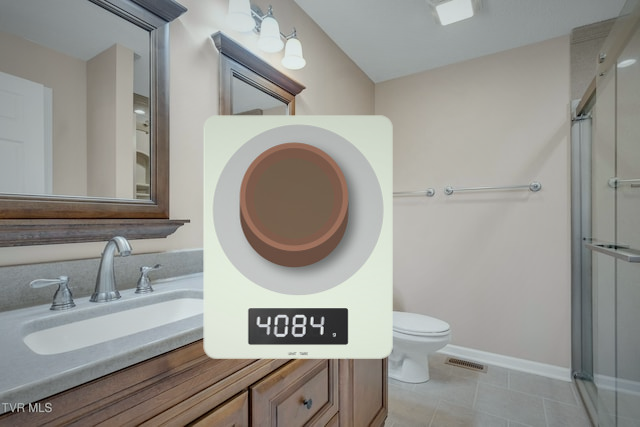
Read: 4084 g
